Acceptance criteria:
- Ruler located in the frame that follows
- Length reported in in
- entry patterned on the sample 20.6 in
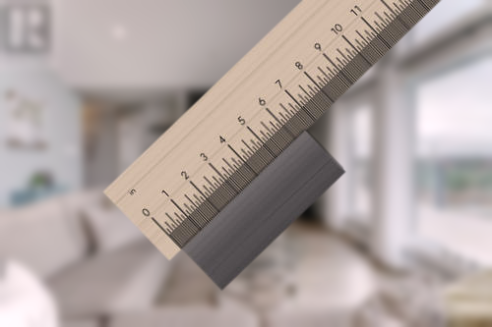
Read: 6.5 in
